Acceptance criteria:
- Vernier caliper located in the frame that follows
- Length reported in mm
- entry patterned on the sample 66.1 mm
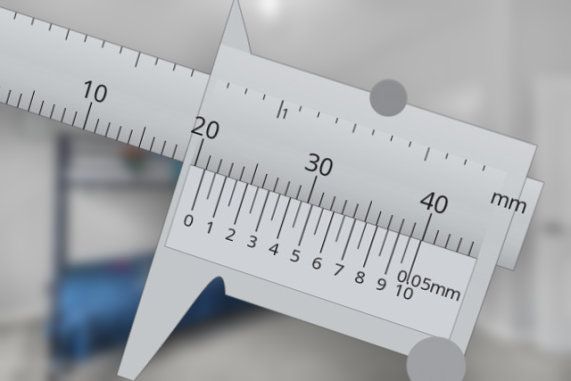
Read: 20.9 mm
